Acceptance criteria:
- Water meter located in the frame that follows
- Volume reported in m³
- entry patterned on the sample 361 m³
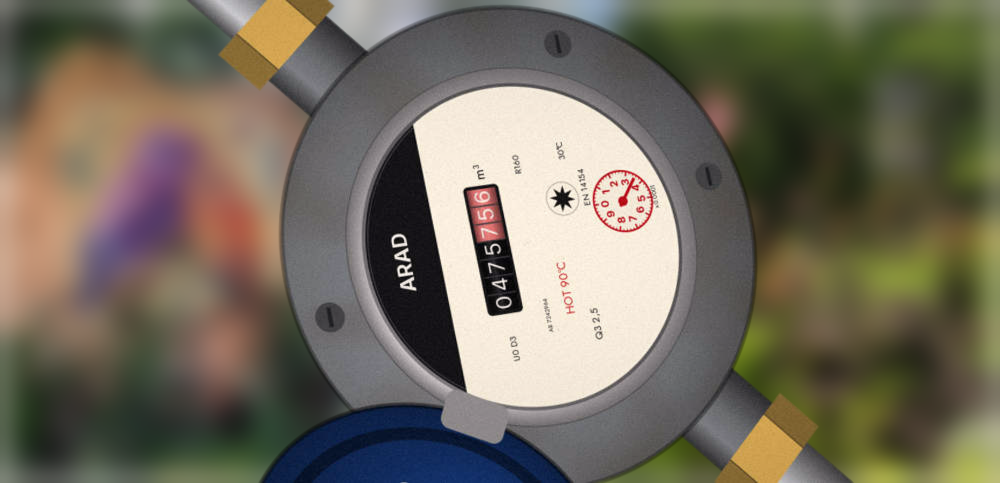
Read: 475.7563 m³
